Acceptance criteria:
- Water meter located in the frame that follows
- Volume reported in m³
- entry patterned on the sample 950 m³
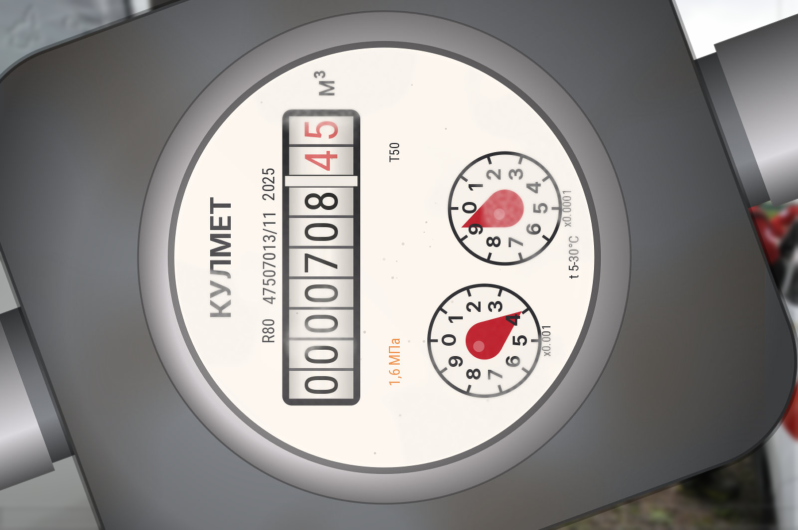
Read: 708.4539 m³
